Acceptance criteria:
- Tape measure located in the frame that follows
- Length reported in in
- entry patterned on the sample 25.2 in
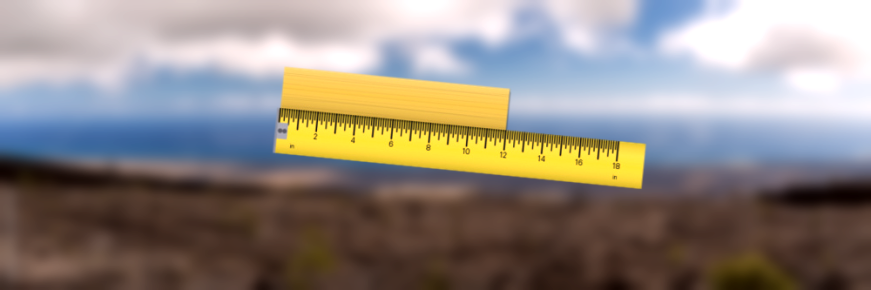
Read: 12 in
